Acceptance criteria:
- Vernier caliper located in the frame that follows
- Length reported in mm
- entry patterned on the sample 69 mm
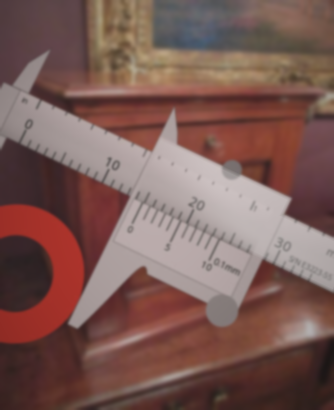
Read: 14.8 mm
